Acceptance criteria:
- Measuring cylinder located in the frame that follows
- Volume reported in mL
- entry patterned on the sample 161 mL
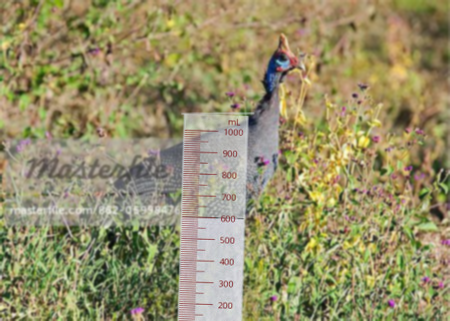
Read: 600 mL
